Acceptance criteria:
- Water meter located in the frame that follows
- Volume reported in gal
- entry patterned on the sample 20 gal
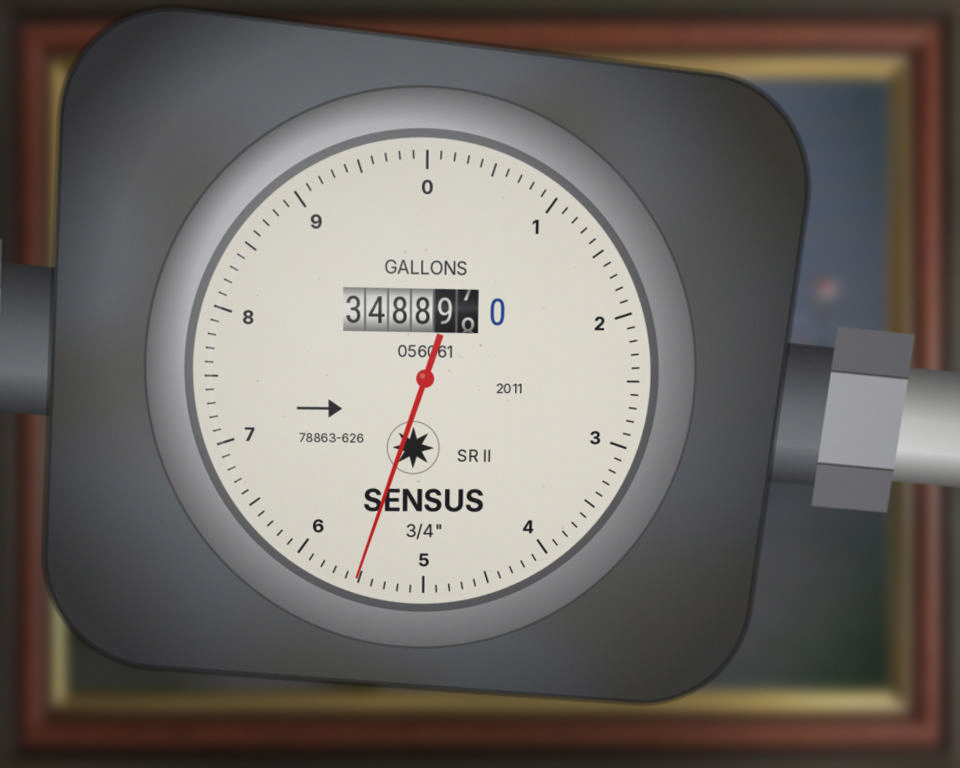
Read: 3488975.5 gal
